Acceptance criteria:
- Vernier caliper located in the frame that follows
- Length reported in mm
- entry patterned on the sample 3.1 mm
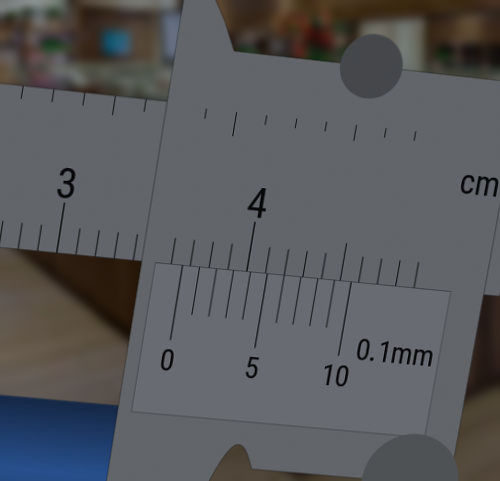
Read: 36.6 mm
